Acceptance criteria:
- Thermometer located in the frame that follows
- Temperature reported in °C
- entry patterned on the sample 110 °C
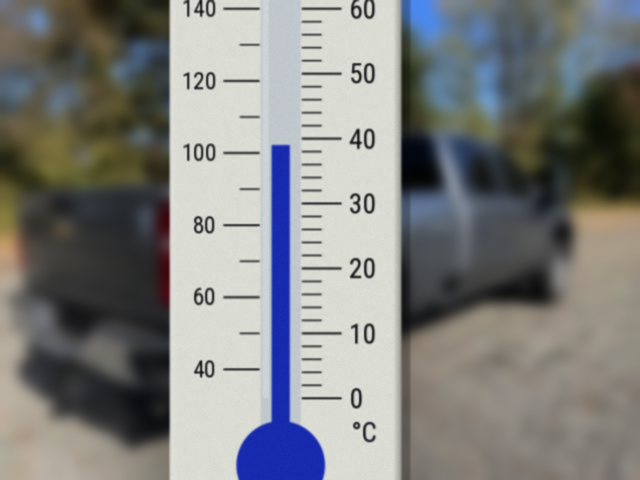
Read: 39 °C
